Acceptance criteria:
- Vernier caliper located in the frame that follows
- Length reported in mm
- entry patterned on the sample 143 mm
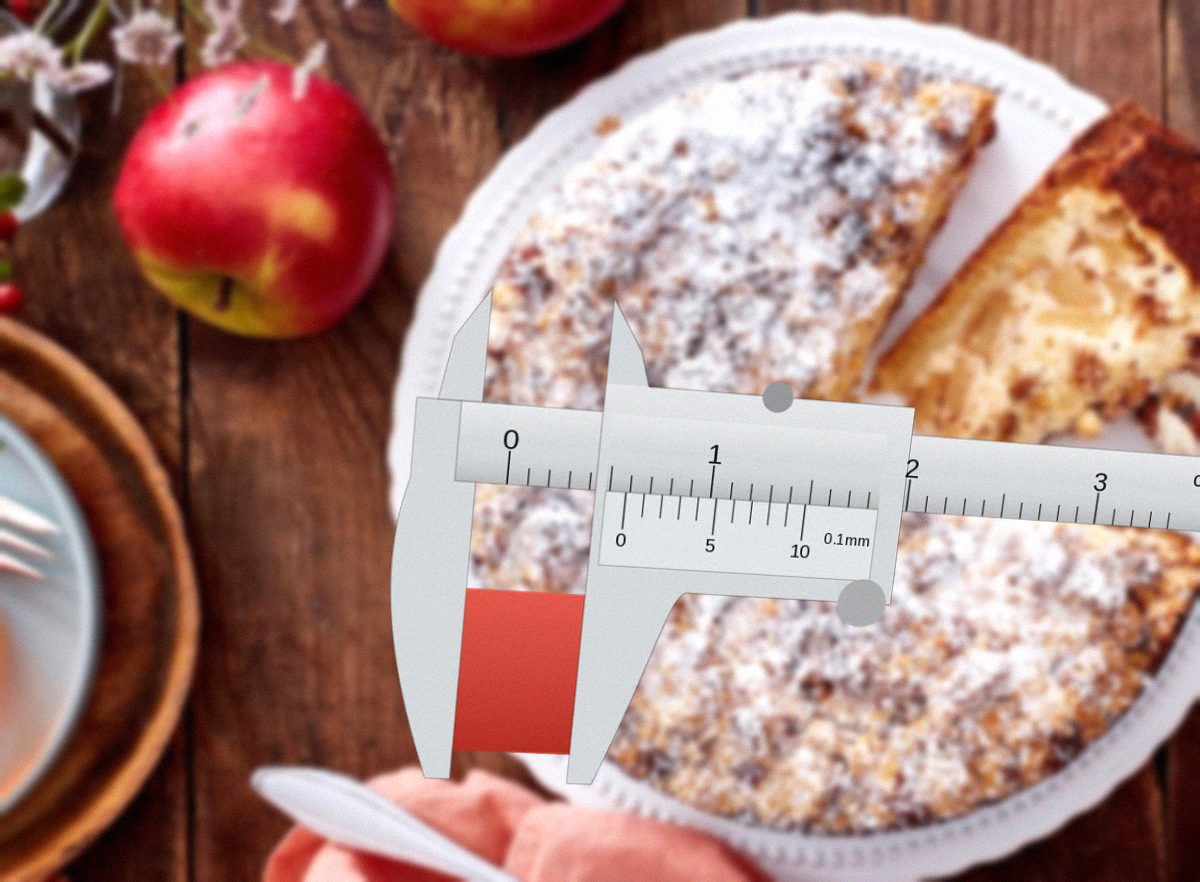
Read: 5.8 mm
